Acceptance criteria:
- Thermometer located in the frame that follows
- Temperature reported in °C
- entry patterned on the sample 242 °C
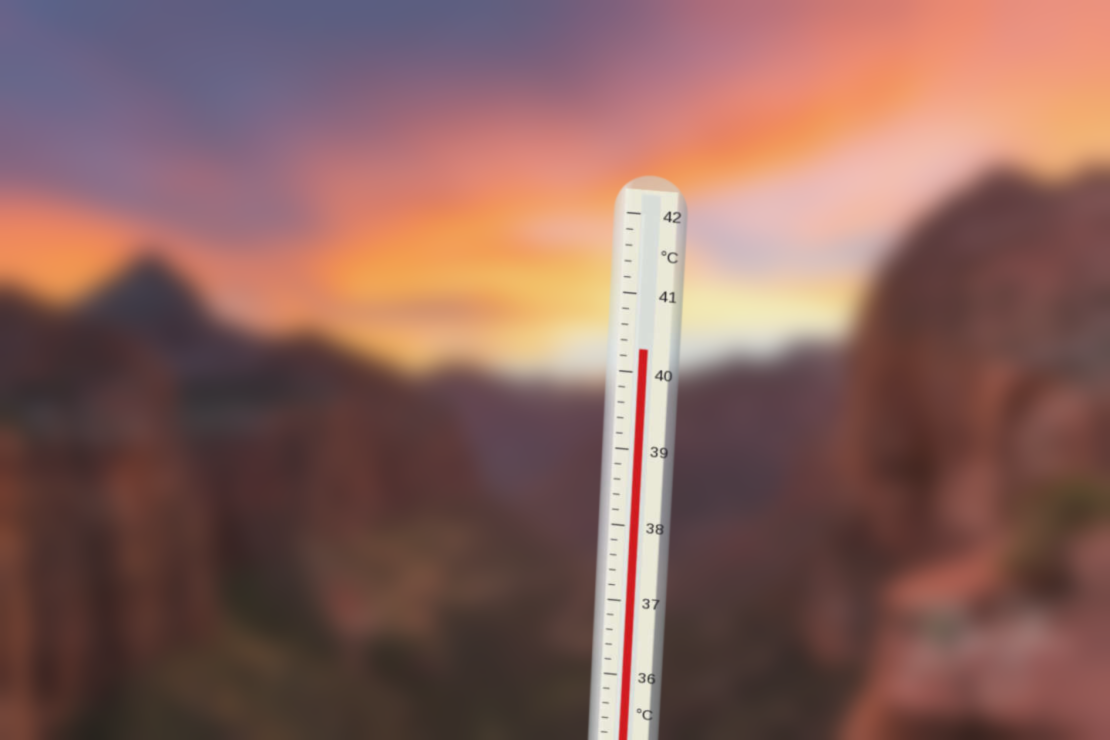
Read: 40.3 °C
